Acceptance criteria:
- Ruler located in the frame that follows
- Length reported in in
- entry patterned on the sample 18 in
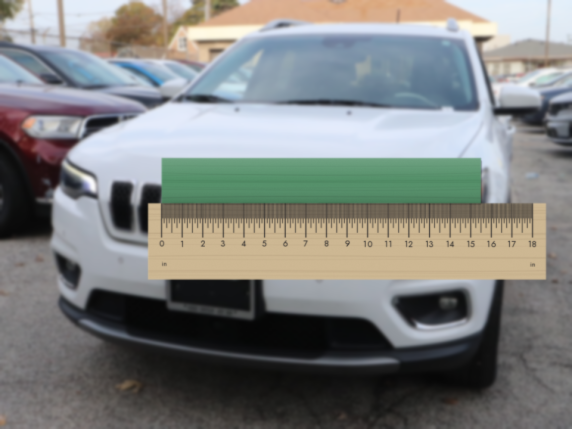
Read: 15.5 in
